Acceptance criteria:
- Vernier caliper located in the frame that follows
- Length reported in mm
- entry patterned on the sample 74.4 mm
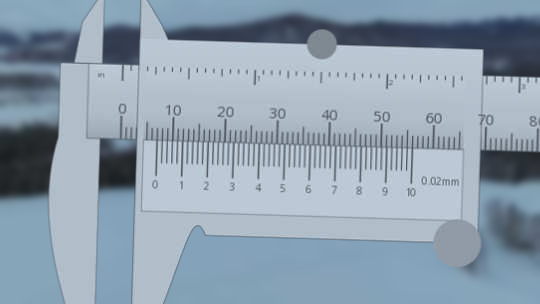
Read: 7.0 mm
